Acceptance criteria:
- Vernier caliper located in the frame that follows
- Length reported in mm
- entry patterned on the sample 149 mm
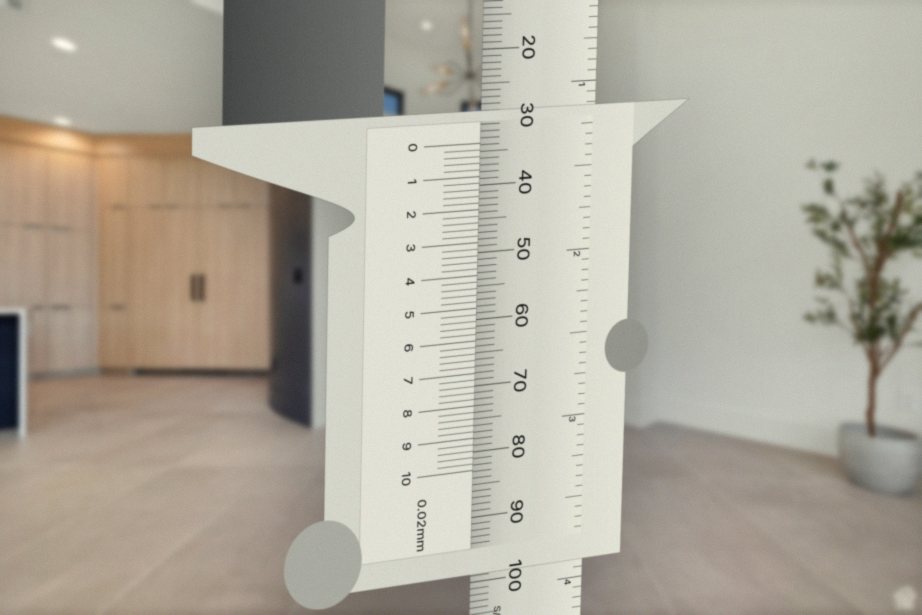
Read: 33.8 mm
